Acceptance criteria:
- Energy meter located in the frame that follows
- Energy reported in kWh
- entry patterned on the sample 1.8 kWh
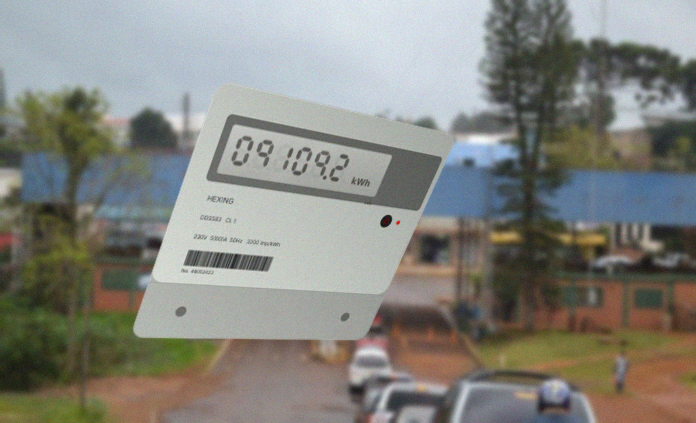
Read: 9109.2 kWh
